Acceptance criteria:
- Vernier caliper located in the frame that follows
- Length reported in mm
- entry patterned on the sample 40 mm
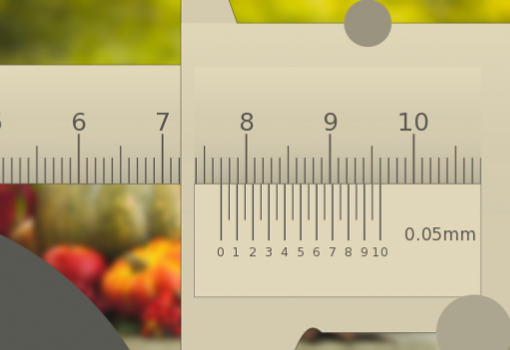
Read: 77.0 mm
